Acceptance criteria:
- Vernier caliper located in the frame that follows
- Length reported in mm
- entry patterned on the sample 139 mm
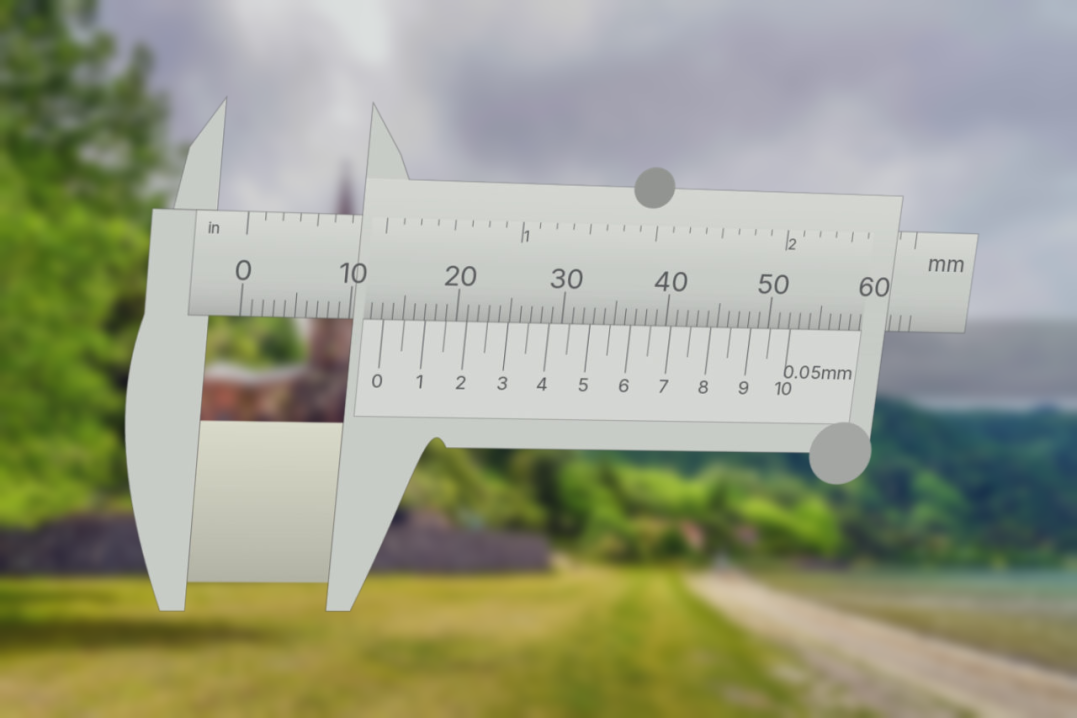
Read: 13.2 mm
